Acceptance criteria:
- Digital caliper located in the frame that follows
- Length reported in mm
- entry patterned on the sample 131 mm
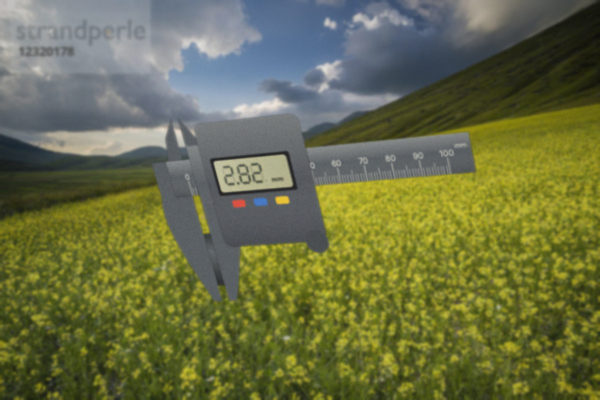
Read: 2.82 mm
